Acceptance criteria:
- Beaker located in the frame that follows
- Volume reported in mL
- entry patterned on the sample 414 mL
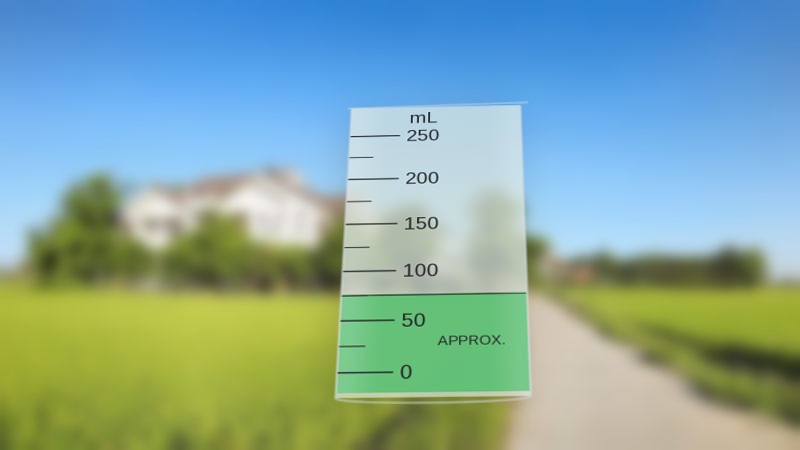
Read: 75 mL
